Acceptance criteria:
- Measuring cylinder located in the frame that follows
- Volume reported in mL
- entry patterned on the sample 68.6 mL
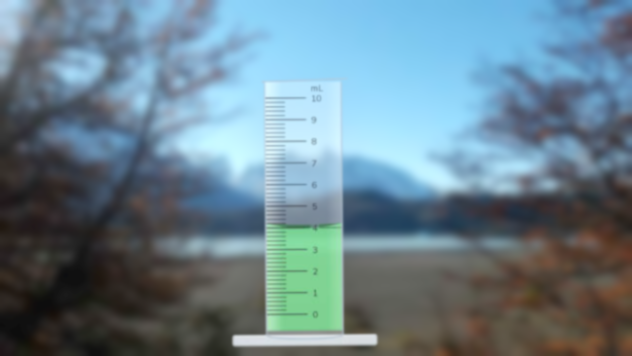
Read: 4 mL
